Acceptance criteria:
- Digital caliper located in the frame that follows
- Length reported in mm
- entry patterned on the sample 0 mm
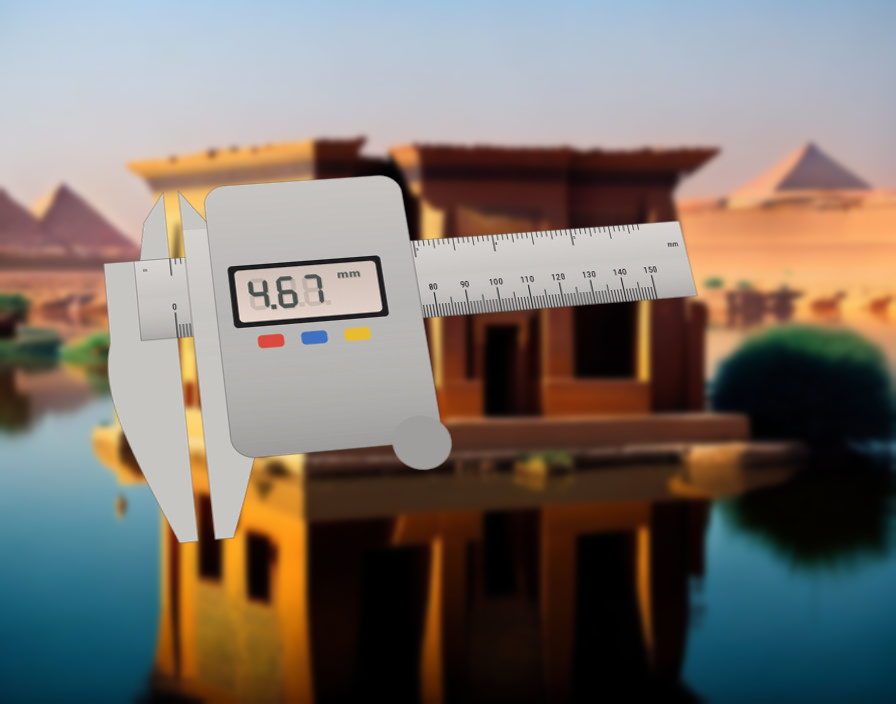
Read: 4.67 mm
